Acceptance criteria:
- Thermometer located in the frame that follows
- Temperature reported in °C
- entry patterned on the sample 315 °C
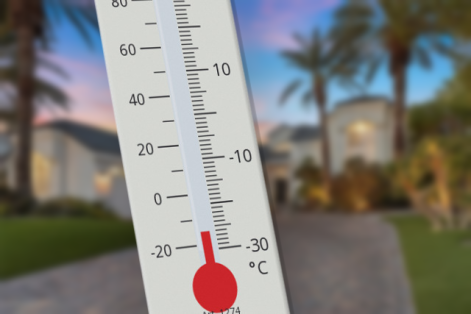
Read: -26 °C
